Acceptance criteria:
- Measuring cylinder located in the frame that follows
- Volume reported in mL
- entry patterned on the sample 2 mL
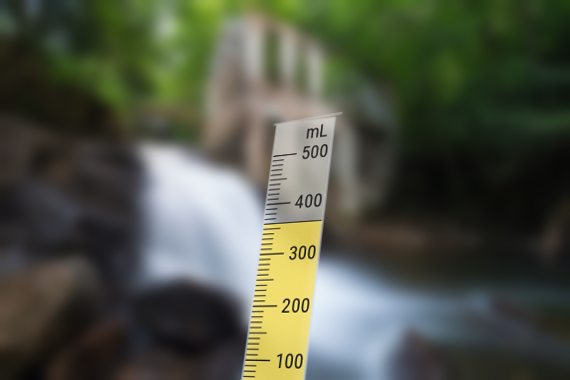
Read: 360 mL
